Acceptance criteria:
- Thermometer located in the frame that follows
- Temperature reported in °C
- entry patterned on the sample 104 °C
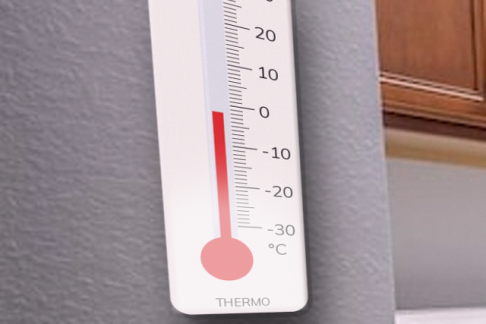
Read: -2 °C
